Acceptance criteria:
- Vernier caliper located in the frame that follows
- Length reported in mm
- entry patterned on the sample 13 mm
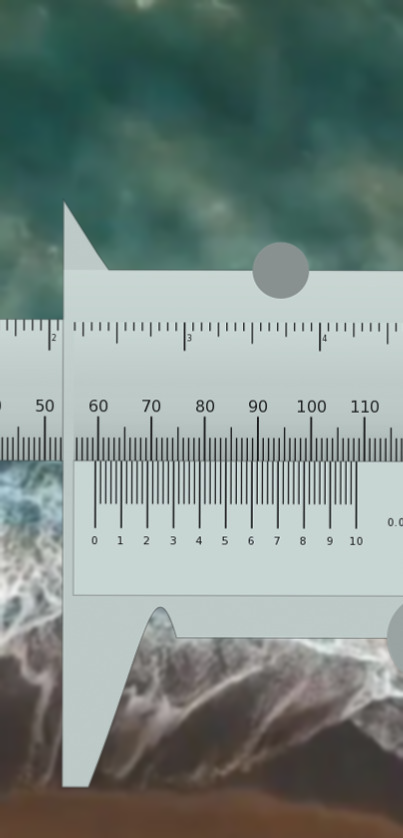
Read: 59.5 mm
